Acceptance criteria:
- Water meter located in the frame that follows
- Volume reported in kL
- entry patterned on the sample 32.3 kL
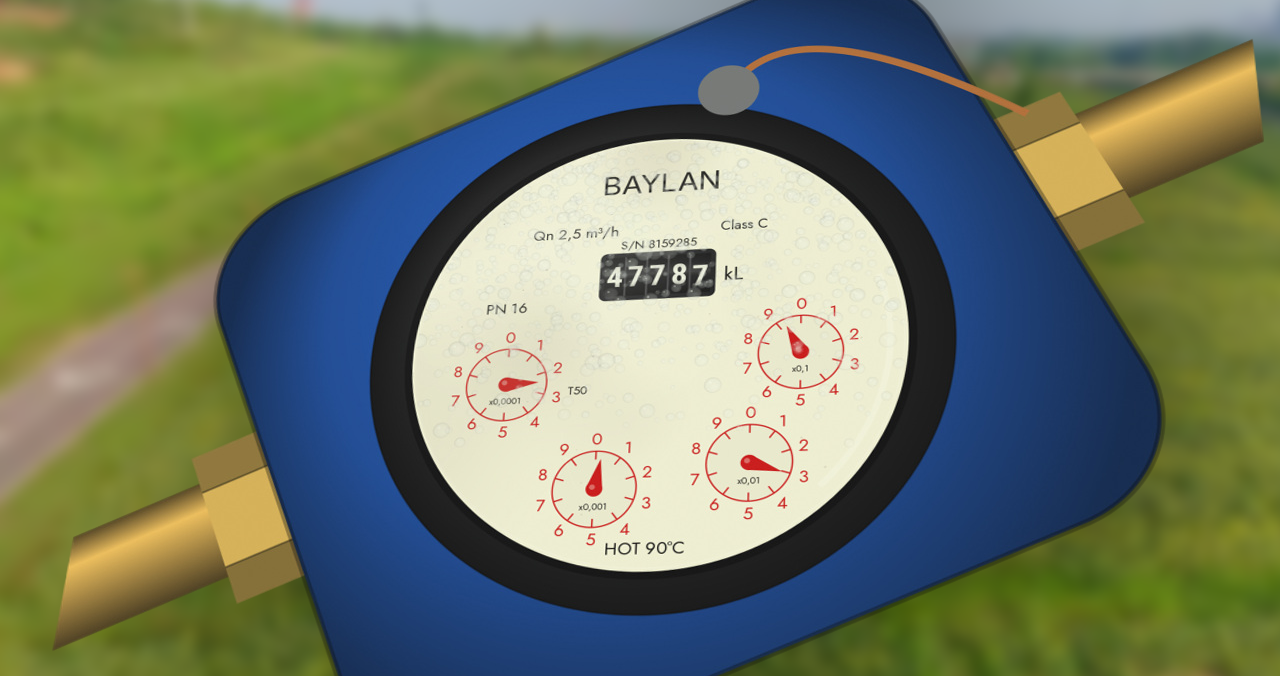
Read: 47786.9302 kL
